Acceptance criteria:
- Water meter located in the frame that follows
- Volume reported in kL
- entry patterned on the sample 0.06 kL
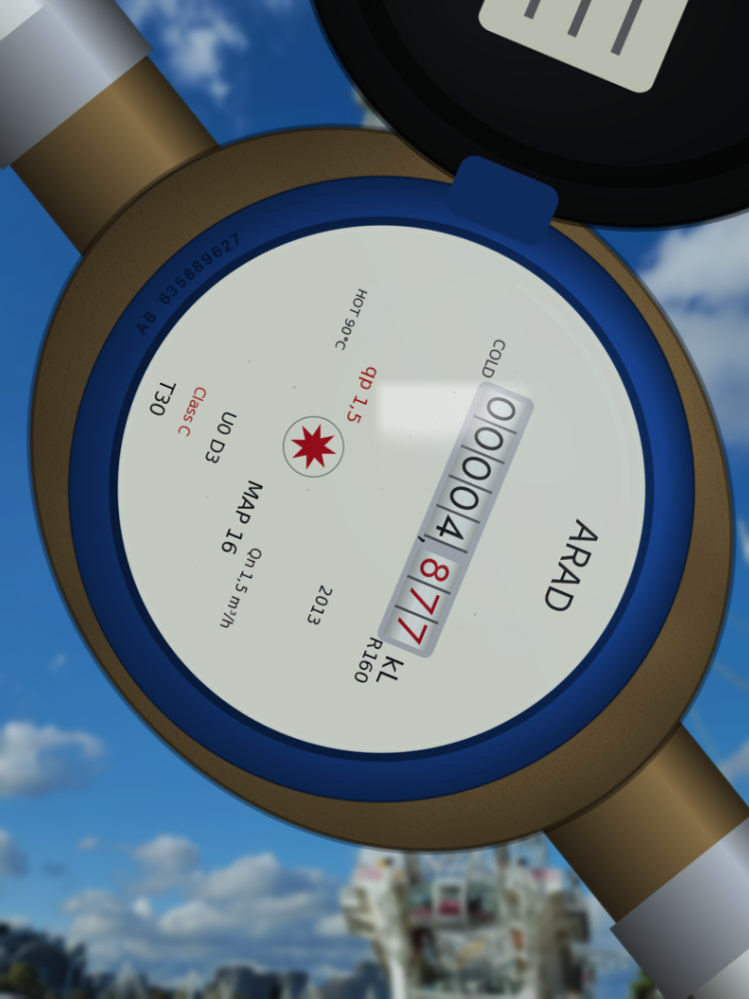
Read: 4.877 kL
